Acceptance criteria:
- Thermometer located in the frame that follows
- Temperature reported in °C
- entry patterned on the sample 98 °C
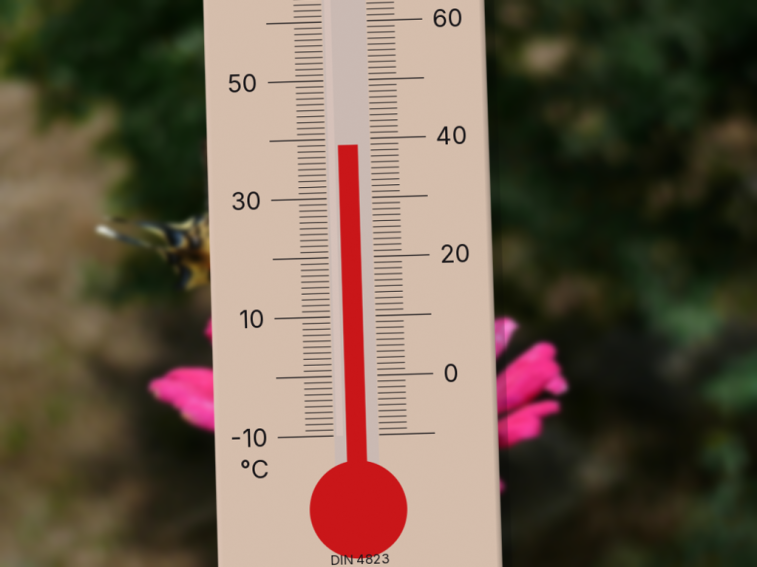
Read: 39 °C
